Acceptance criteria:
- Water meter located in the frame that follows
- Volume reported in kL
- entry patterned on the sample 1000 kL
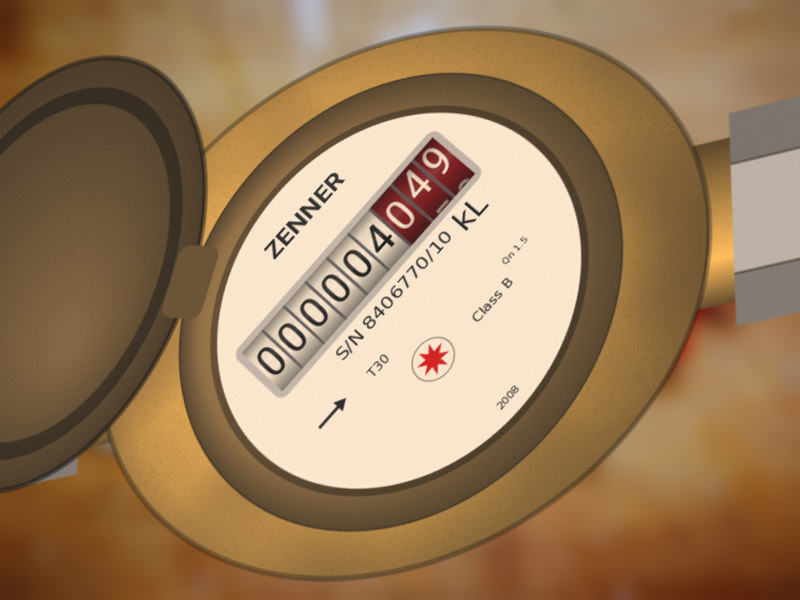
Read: 4.049 kL
